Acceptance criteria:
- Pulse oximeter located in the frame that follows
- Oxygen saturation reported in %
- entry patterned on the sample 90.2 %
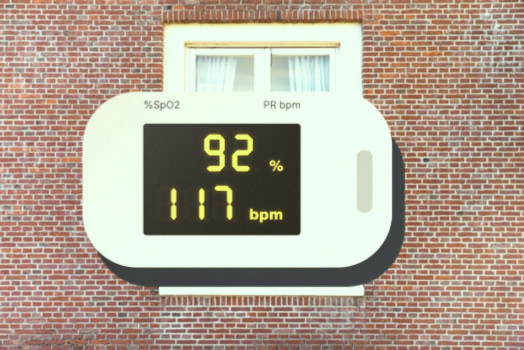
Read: 92 %
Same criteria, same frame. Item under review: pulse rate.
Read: 117 bpm
